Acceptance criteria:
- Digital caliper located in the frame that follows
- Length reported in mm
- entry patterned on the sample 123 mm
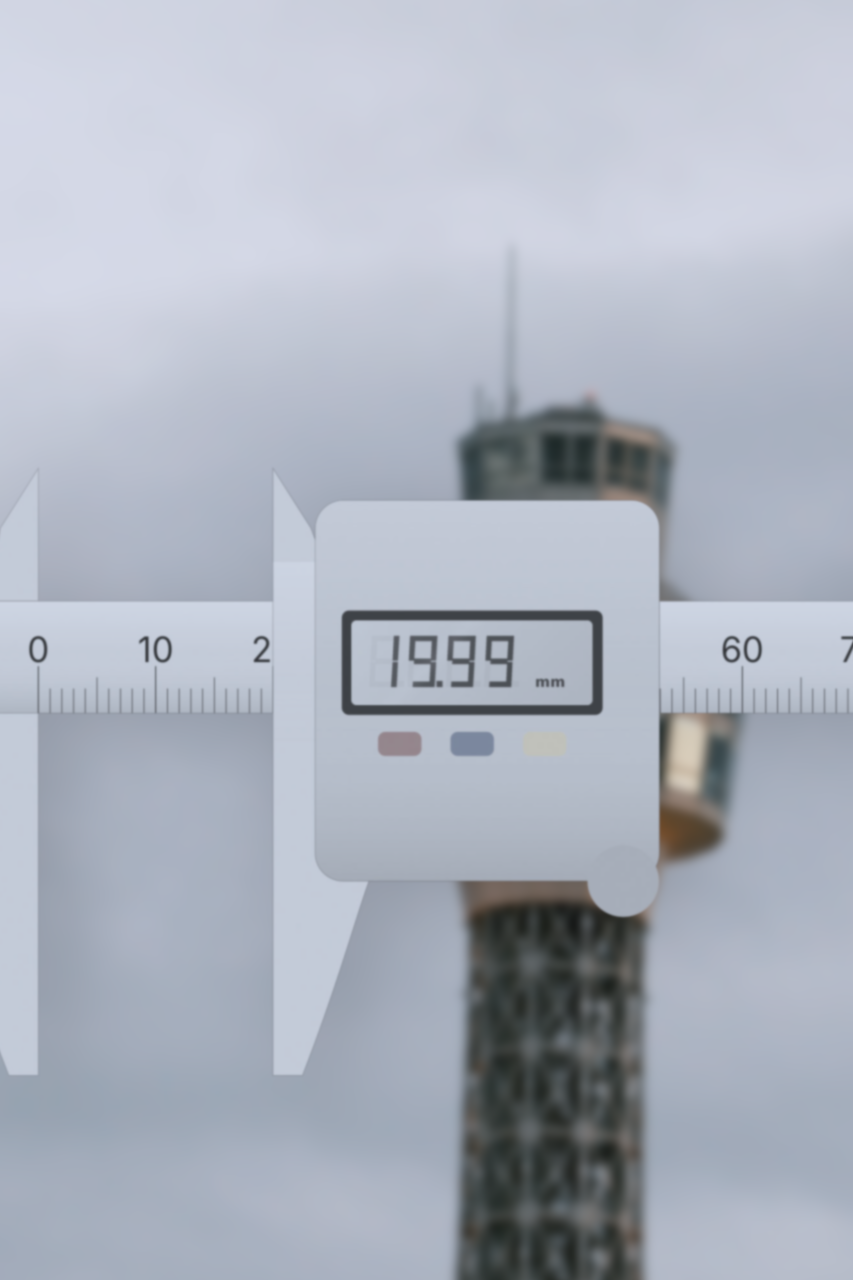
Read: 19.99 mm
